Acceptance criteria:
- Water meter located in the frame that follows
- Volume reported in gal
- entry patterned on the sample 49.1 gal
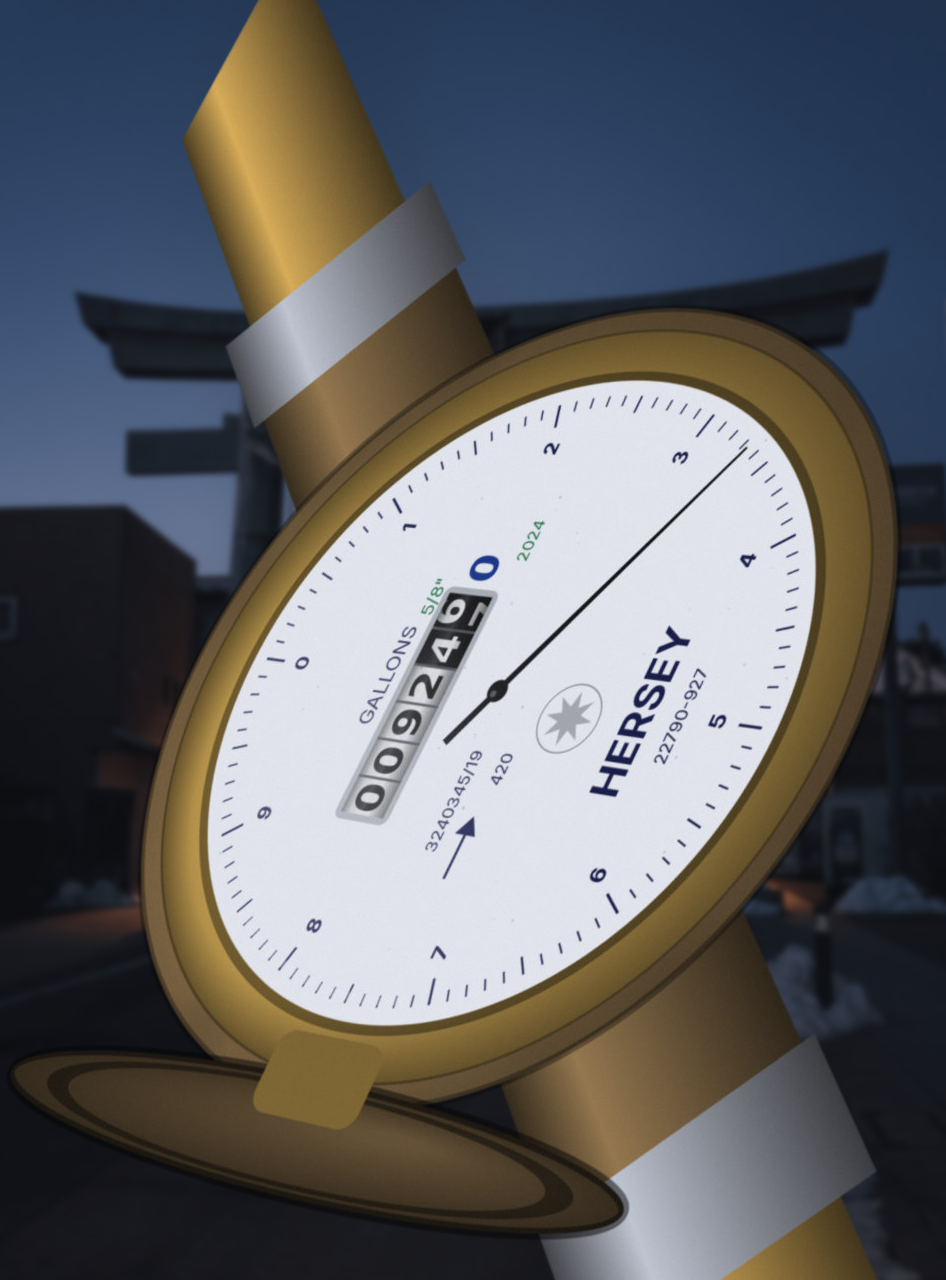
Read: 92463.3 gal
